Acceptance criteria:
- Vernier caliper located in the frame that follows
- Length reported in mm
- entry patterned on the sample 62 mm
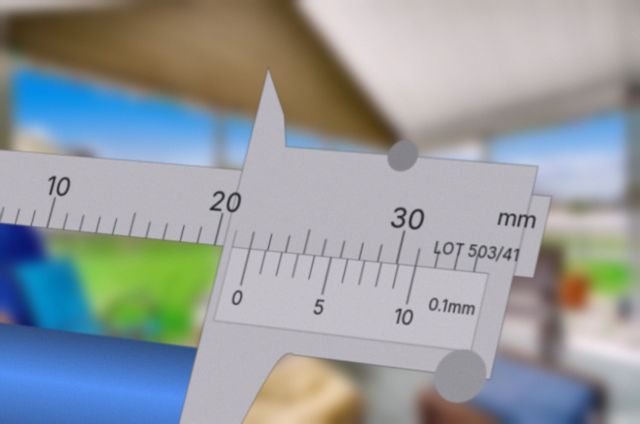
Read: 22.0 mm
